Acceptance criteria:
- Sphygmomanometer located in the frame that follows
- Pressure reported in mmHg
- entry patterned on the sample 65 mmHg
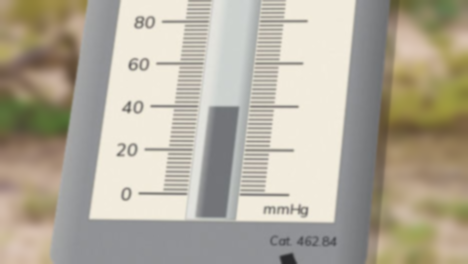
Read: 40 mmHg
